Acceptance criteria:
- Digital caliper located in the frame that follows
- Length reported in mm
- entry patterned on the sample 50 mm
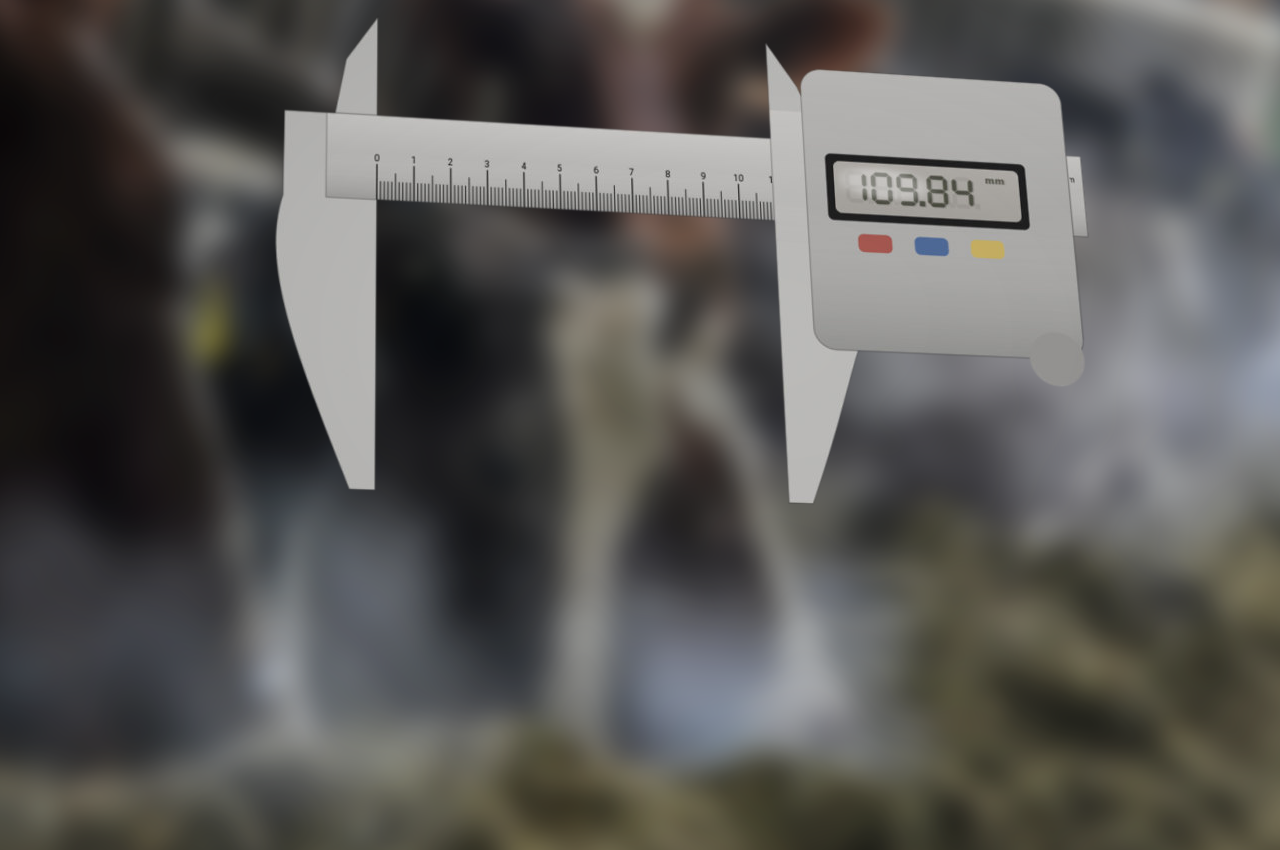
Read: 109.84 mm
